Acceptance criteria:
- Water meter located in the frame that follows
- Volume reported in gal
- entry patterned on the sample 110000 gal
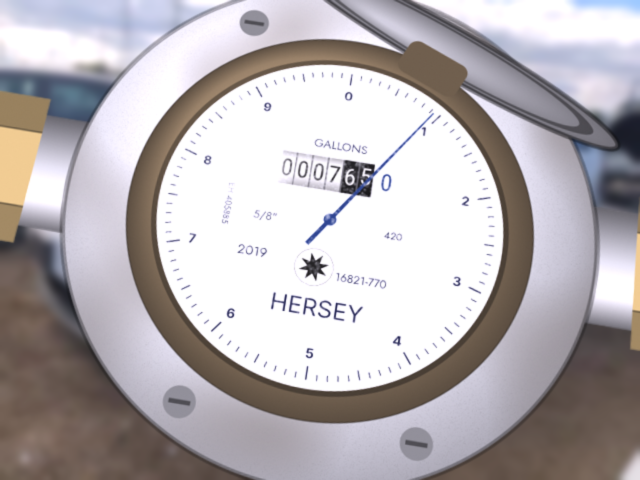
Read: 7650.9 gal
